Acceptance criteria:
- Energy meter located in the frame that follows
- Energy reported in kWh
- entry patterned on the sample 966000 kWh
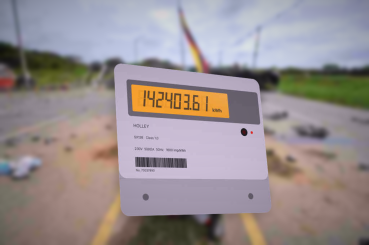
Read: 142403.61 kWh
